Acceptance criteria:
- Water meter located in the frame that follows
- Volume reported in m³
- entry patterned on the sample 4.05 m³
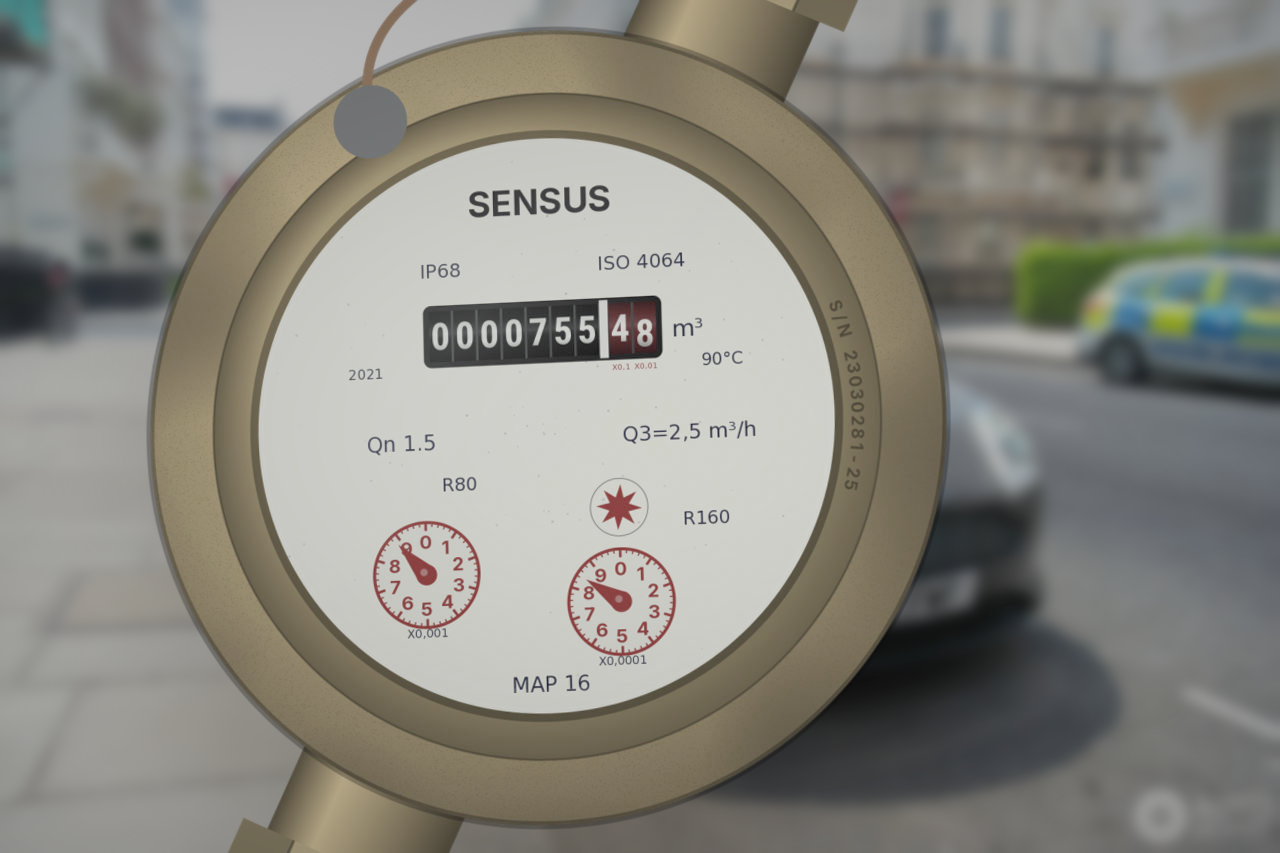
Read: 755.4788 m³
